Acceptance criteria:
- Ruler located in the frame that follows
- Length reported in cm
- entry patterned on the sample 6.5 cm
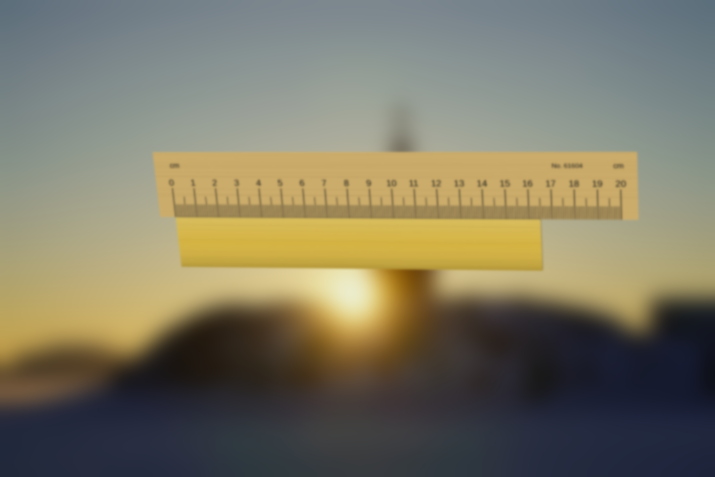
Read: 16.5 cm
